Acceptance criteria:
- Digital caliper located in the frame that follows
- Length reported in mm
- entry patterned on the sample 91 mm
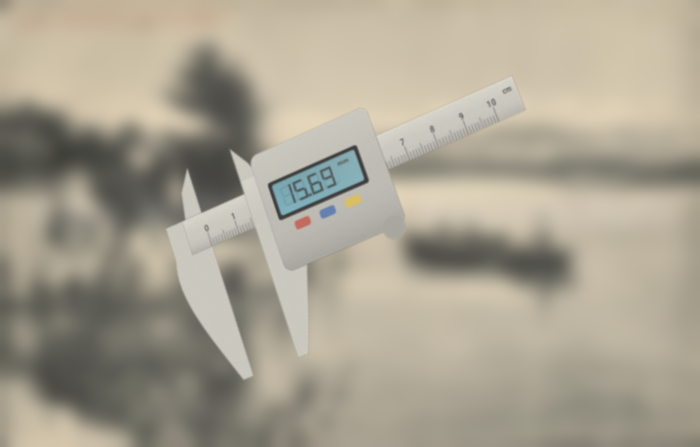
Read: 15.69 mm
